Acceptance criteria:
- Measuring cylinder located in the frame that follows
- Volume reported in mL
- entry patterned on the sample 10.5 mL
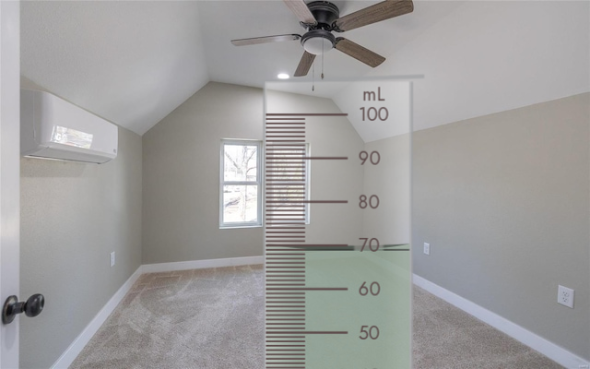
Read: 69 mL
